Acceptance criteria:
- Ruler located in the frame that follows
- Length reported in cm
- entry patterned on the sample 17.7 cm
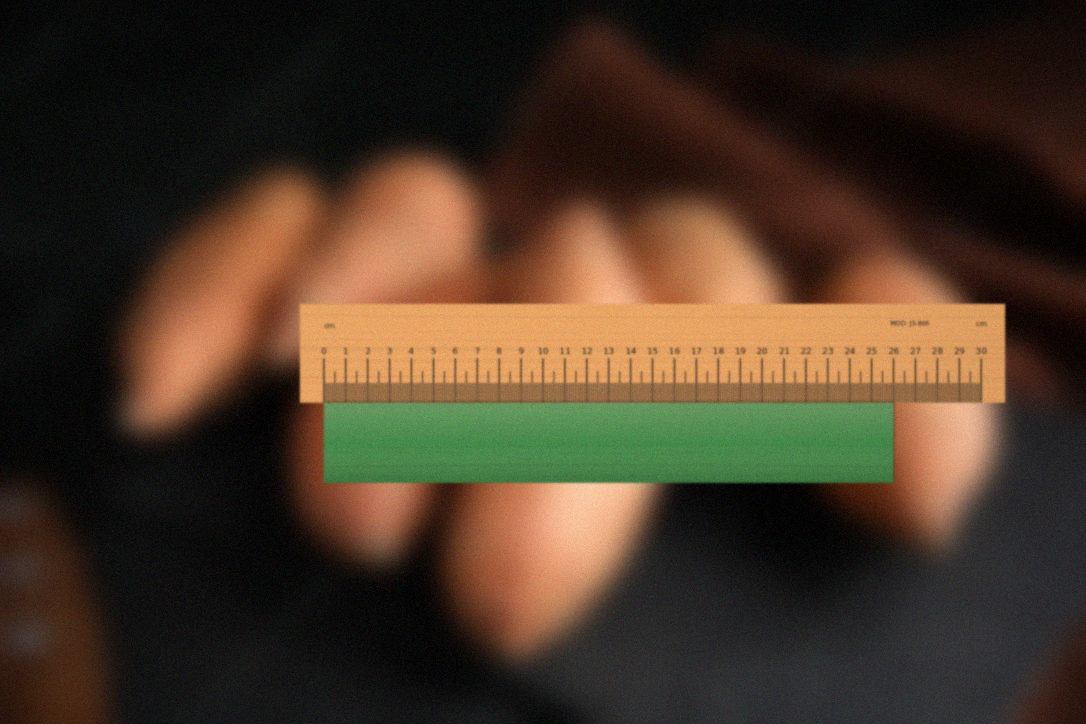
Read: 26 cm
